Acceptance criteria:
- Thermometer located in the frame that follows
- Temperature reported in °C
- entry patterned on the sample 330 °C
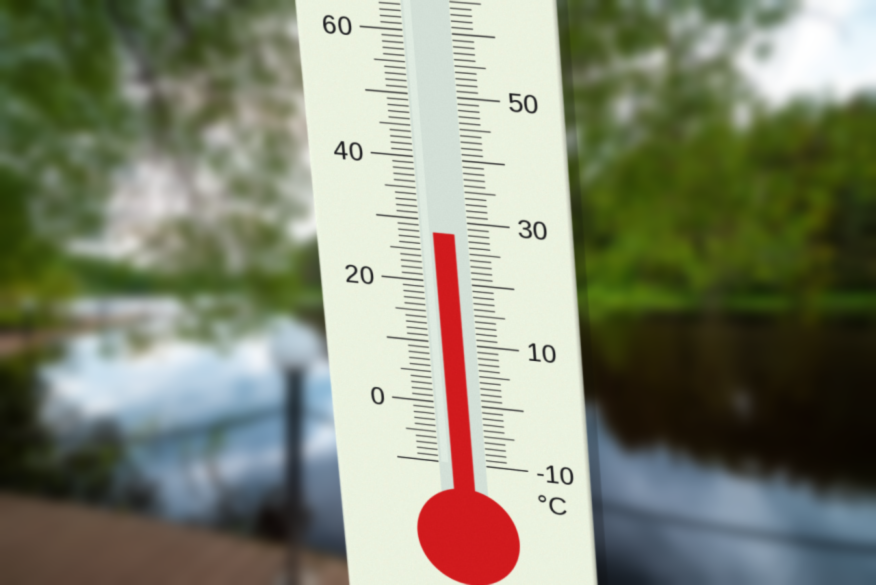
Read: 28 °C
